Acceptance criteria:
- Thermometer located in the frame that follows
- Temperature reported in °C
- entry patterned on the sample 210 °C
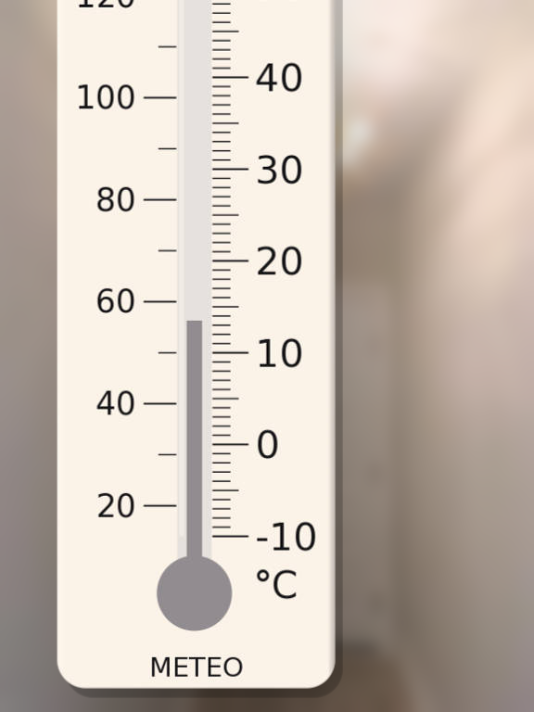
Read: 13.5 °C
